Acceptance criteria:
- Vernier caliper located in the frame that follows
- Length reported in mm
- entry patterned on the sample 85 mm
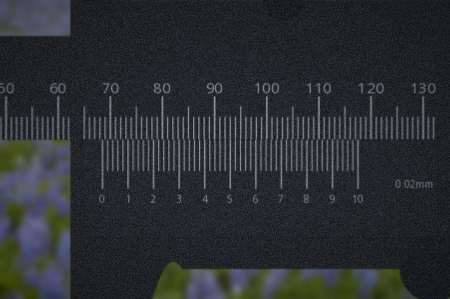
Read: 68.5 mm
